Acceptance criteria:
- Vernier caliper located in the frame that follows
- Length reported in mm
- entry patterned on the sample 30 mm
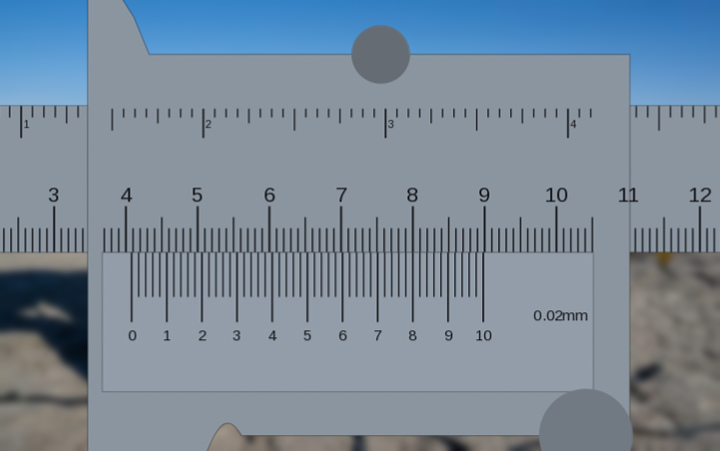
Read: 40.8 mm
